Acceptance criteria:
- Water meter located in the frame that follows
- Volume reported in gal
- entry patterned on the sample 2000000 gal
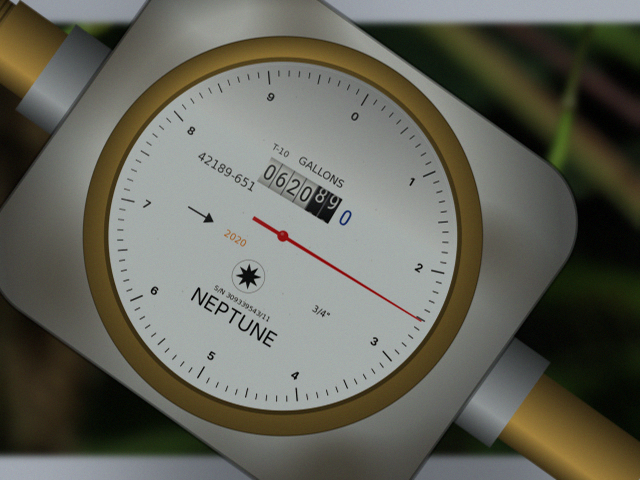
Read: 620892.5 gal
